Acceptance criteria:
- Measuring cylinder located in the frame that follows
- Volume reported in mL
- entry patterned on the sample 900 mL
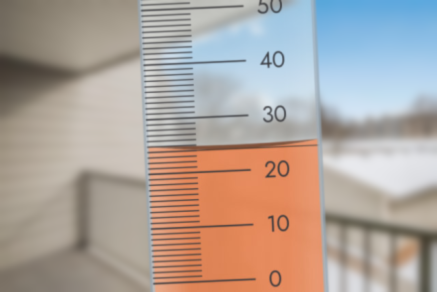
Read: 24 mL
